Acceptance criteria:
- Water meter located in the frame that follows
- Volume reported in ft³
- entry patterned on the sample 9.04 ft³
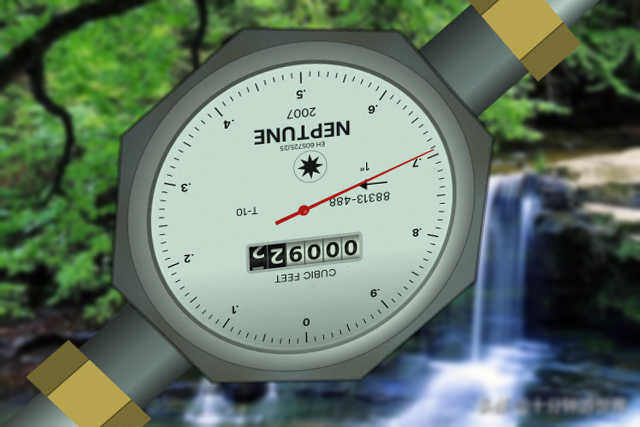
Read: 921.69 ft³
